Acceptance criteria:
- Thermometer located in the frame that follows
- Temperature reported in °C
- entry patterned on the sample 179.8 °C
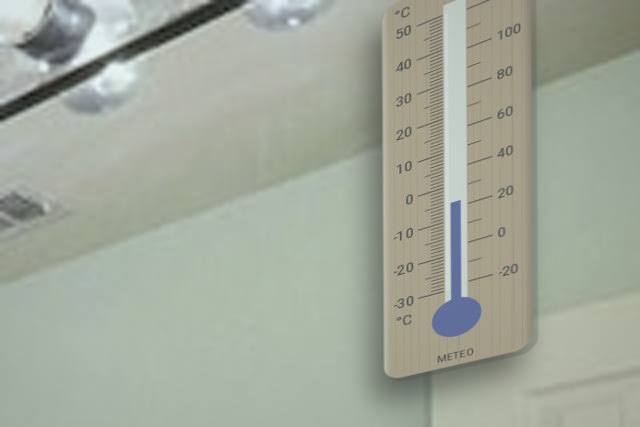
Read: -5 °C
